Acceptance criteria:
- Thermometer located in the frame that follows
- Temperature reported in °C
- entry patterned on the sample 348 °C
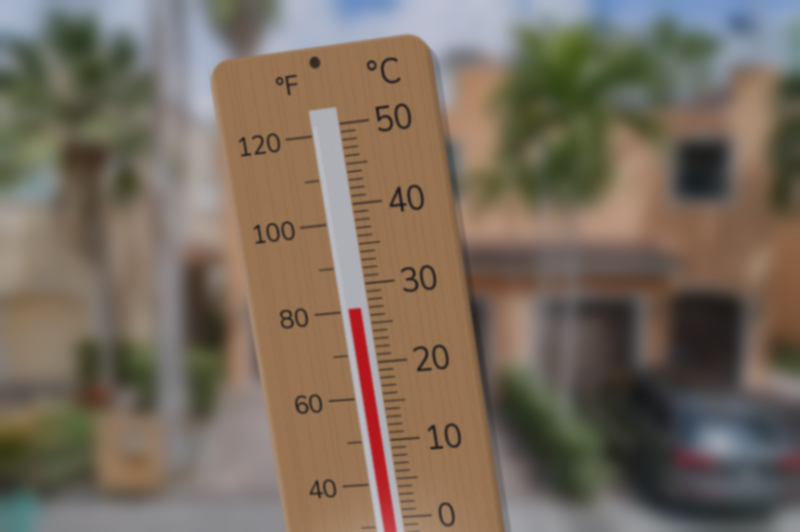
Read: 27 °C
